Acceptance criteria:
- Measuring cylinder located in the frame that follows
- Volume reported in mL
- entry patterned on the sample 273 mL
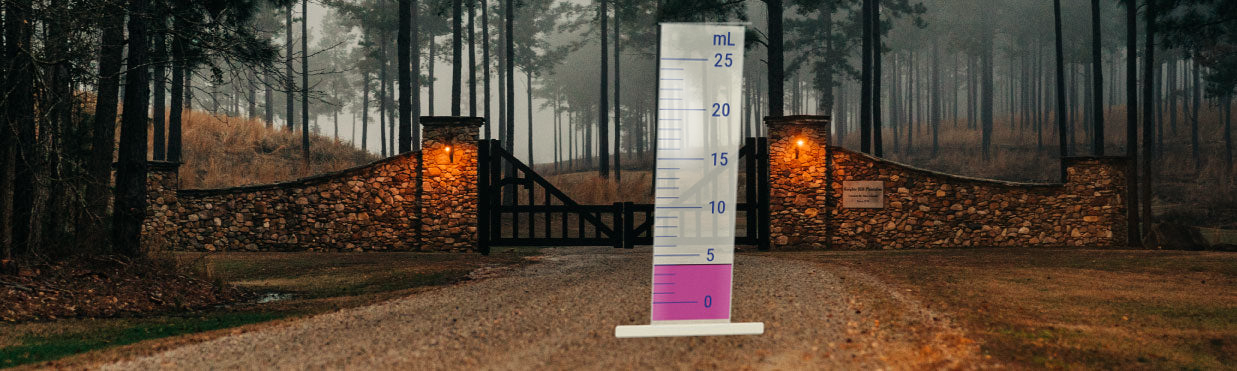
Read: 4 mL
